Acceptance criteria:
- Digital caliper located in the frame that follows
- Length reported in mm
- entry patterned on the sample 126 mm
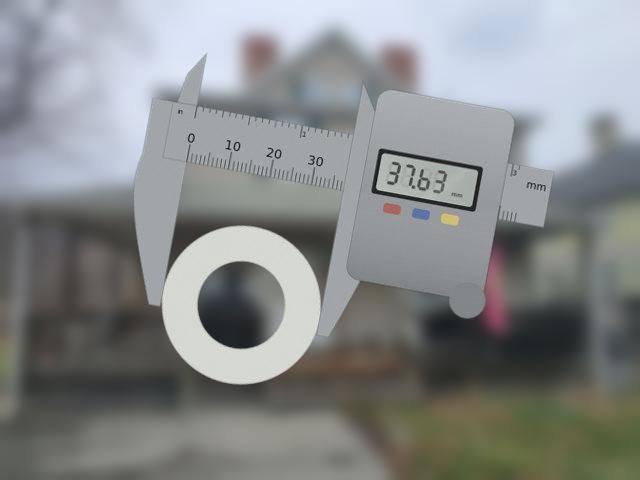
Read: 37.63 mm
